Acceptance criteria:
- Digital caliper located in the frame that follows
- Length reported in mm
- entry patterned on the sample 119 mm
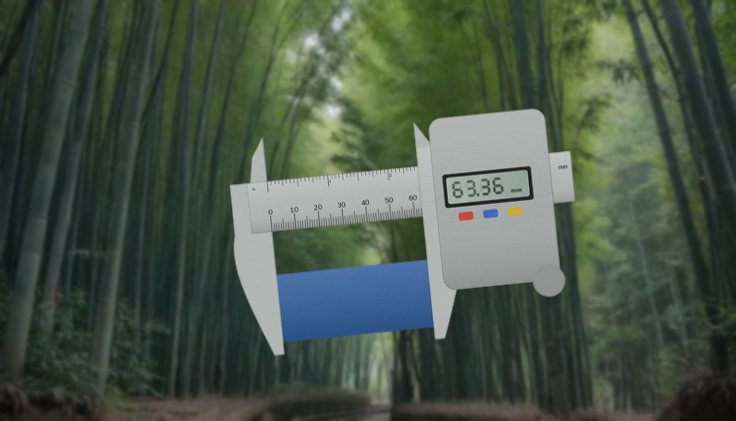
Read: 63.36 mm
